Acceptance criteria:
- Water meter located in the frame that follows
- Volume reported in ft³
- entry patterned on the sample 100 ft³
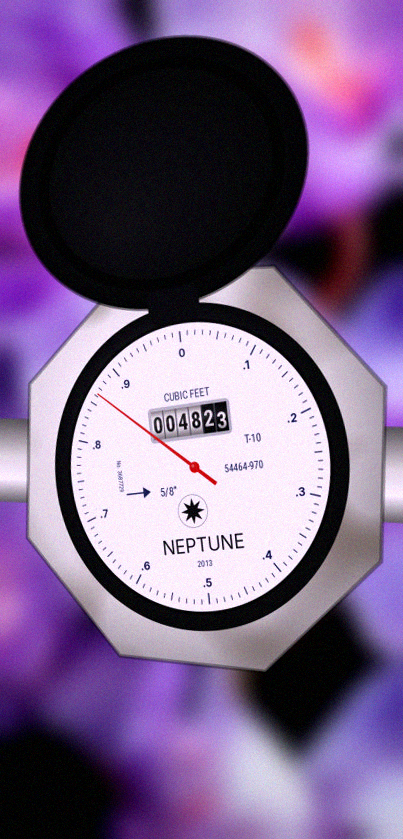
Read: 4822.86 ft³
